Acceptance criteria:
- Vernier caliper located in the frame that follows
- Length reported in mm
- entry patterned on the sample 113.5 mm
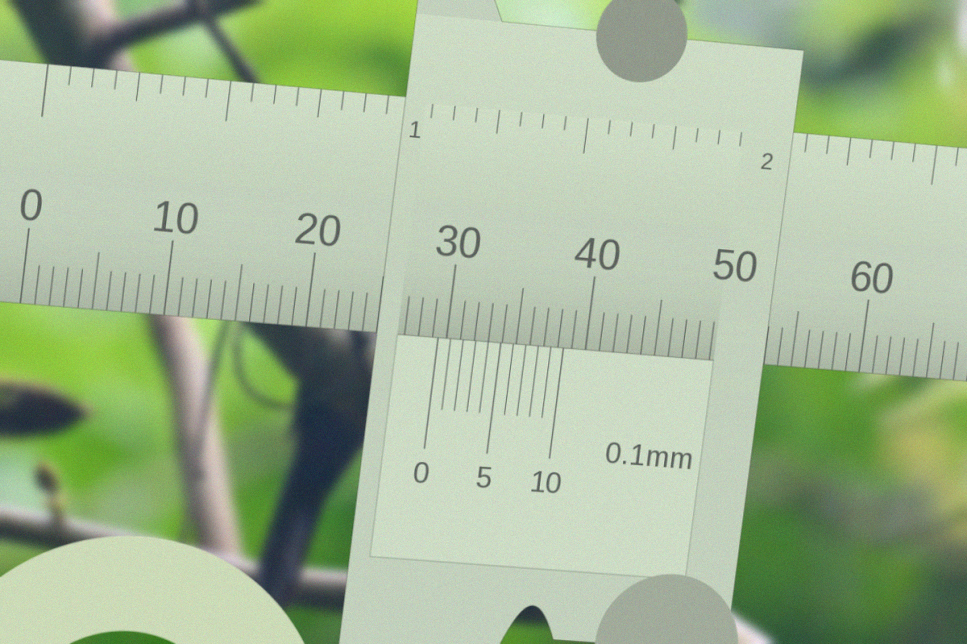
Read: 29.4 mm
